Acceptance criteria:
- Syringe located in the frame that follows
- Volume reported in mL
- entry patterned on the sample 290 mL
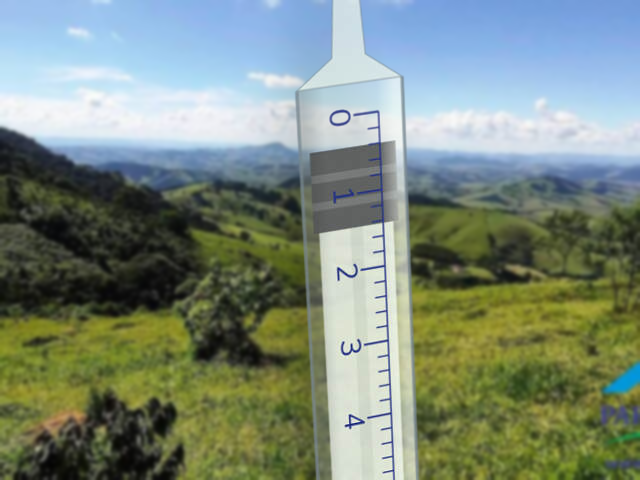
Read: 0.4 mL
